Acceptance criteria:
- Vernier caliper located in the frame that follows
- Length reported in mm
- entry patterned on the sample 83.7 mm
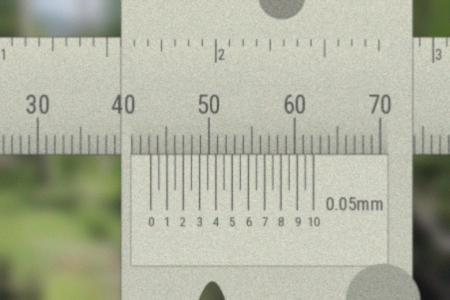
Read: 43.2 mm
